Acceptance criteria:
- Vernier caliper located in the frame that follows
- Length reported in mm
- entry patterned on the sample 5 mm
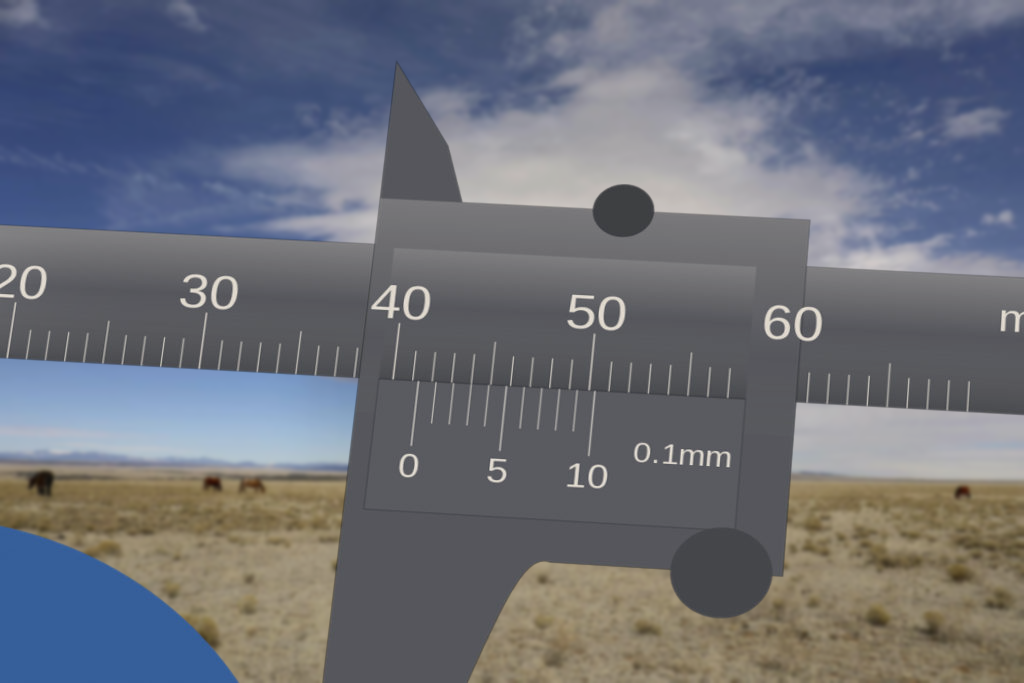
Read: 41.3 mm
